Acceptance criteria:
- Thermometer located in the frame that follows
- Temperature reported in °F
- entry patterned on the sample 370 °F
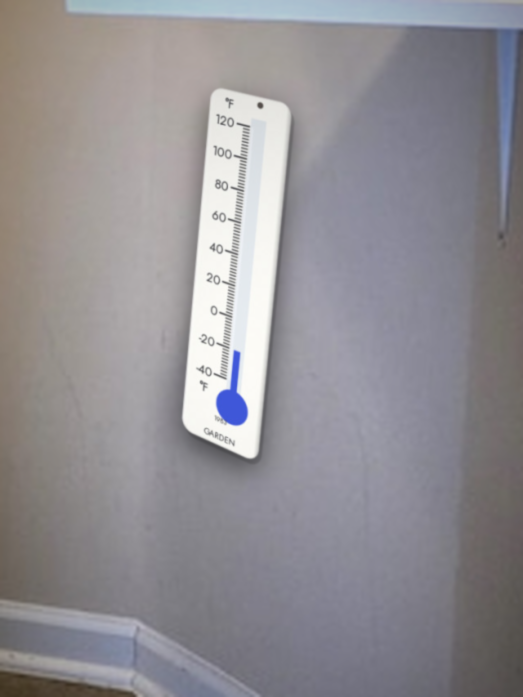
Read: -20 °F
